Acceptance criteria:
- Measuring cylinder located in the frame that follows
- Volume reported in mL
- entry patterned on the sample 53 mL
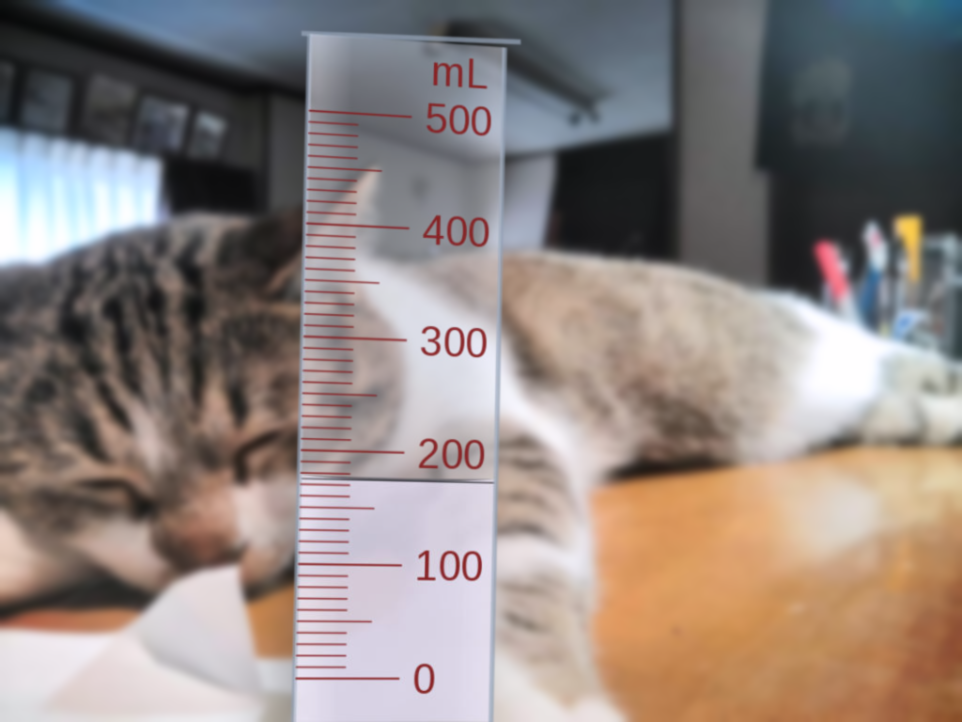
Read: 175 mL
